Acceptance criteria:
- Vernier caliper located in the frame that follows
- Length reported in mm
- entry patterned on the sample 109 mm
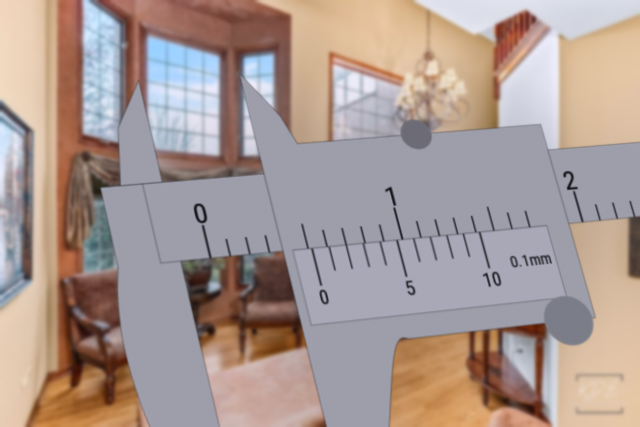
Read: 5.2 mm
